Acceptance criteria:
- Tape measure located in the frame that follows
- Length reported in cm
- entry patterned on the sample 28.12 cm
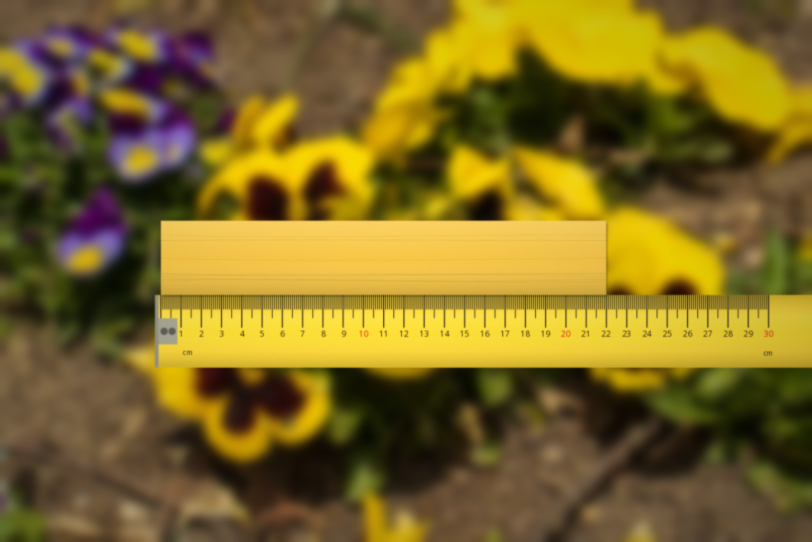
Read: 22 cm
